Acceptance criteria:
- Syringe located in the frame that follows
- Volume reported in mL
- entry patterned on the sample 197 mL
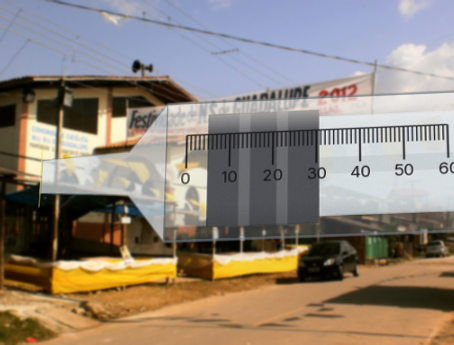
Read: 5 mL
